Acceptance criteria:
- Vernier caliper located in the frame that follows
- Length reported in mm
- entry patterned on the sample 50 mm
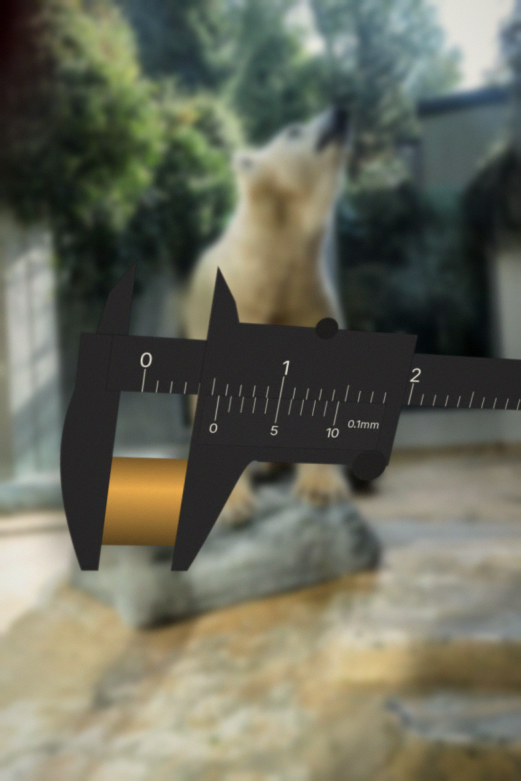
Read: 5.5 mm
